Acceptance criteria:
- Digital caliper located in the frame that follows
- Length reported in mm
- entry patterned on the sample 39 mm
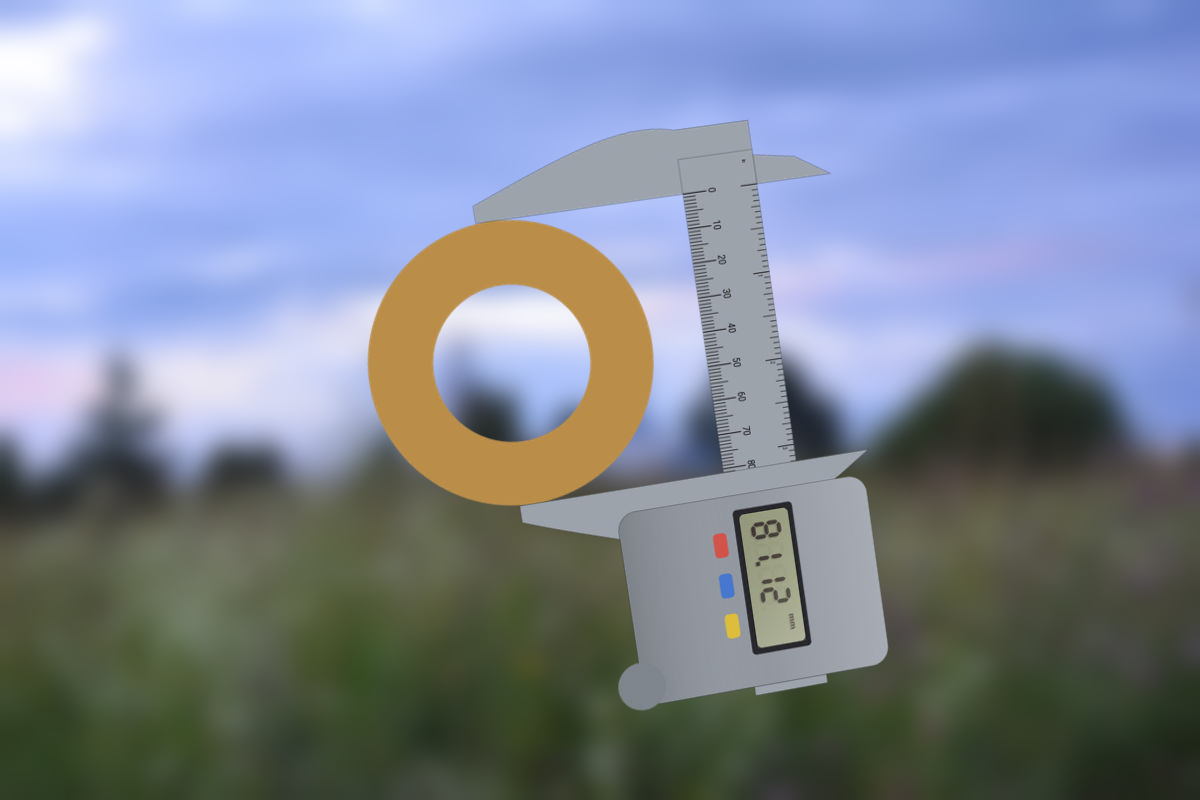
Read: 81.12 mm
